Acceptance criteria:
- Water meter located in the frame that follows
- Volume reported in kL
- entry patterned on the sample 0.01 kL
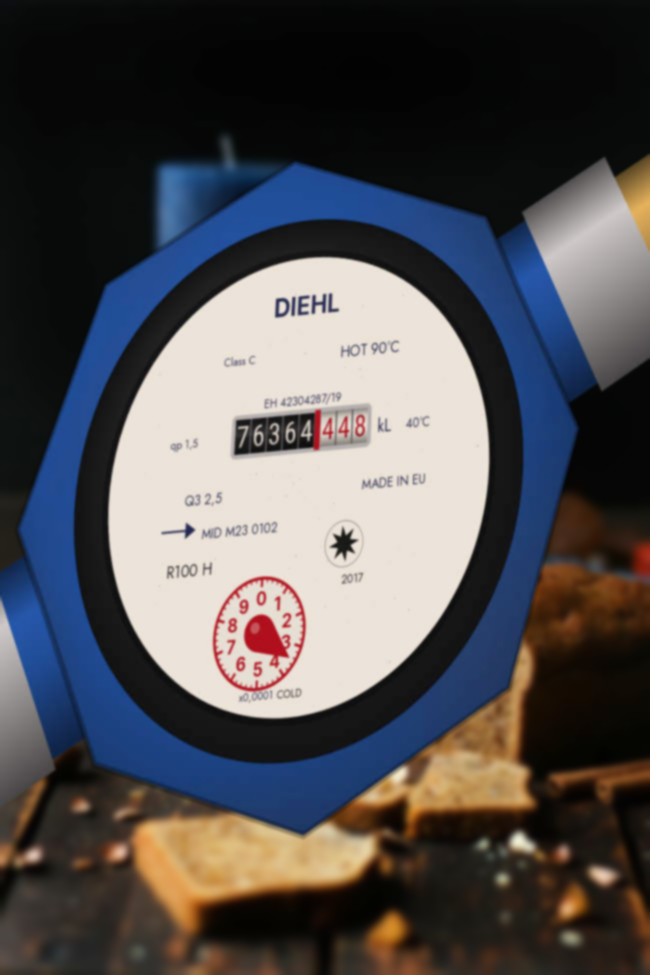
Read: 76364.4483 kL
